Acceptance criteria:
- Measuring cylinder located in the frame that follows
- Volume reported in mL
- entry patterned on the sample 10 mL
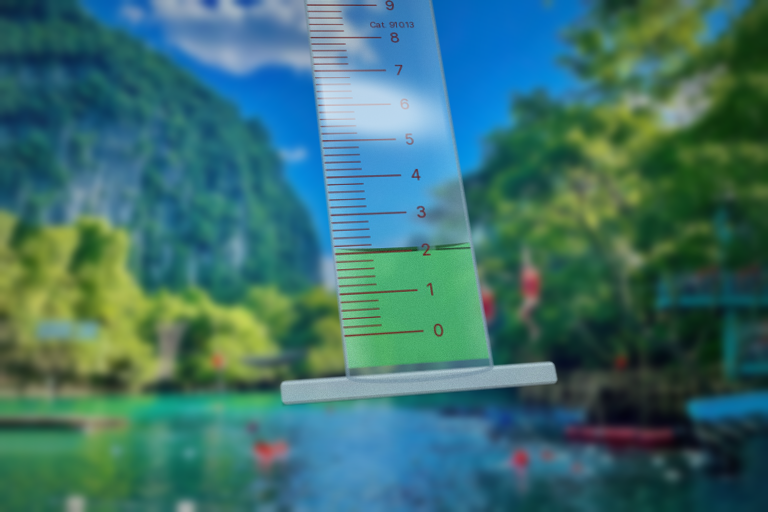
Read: 2 mL
